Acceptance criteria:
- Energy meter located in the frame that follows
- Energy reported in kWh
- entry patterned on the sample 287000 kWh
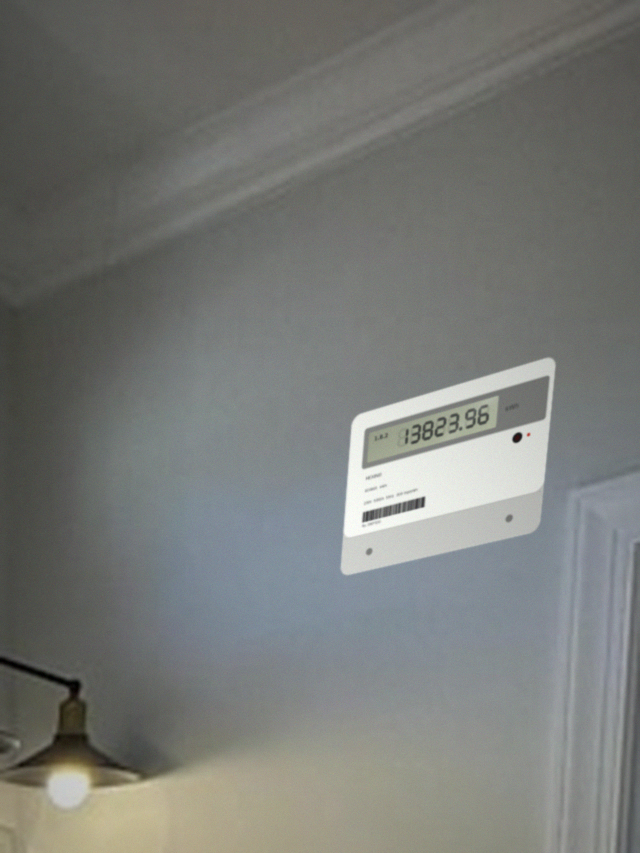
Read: 13823.96 kWh
